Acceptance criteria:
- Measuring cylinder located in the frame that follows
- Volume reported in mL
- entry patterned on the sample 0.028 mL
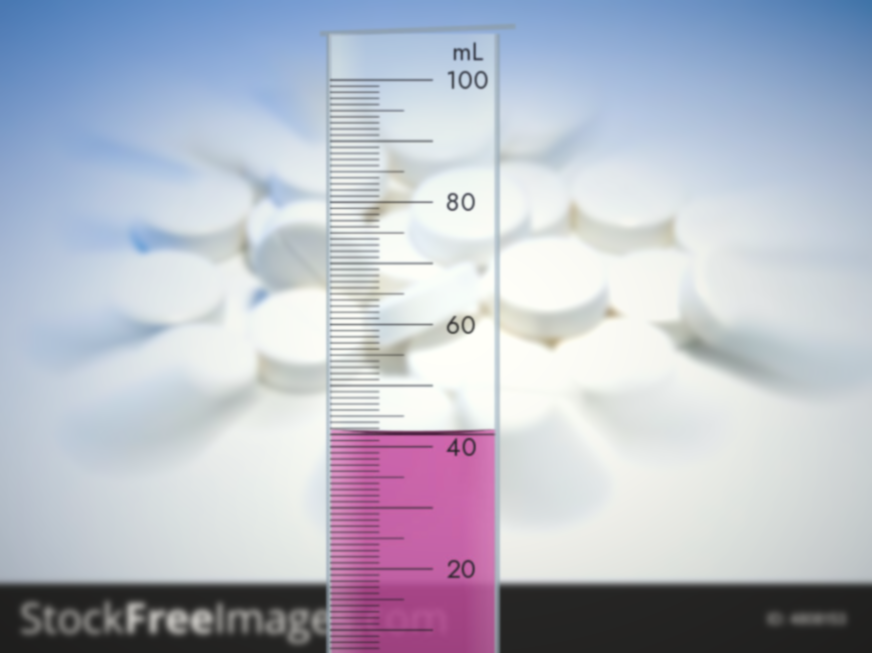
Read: 42 mL
